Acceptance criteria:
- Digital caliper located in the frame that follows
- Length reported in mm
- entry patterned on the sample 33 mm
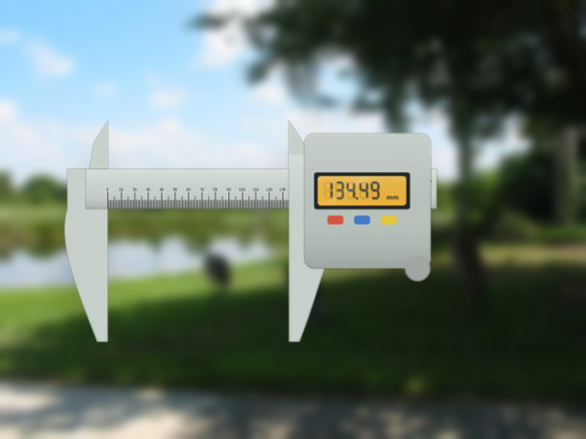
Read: 134.49 mm
